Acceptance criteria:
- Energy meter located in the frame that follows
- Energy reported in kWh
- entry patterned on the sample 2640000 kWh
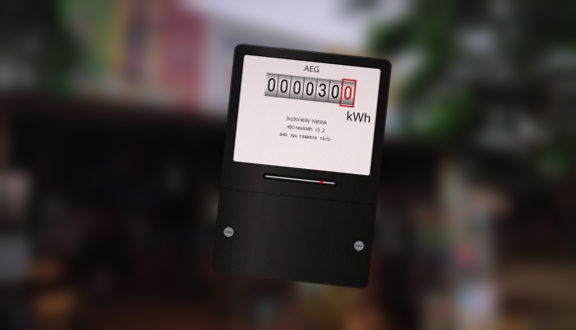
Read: 30.0 kWh
